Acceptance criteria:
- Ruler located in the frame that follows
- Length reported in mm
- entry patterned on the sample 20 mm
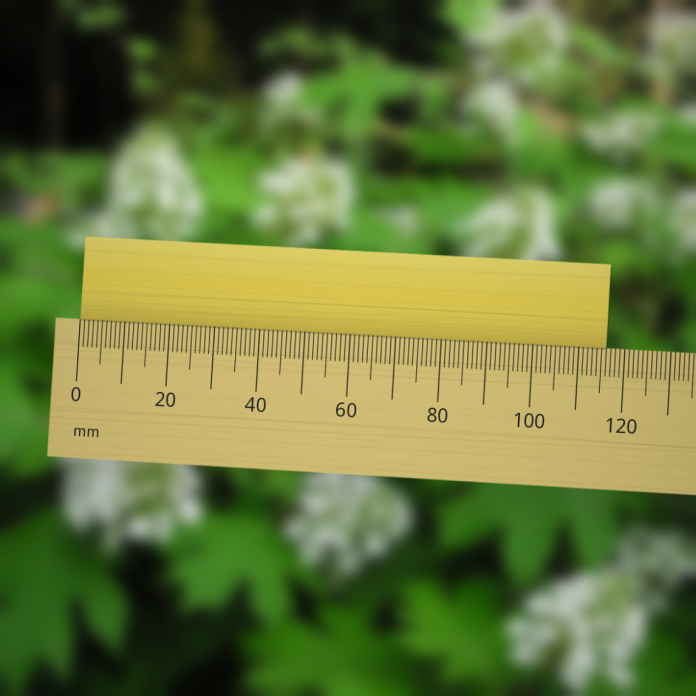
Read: 116 mm
